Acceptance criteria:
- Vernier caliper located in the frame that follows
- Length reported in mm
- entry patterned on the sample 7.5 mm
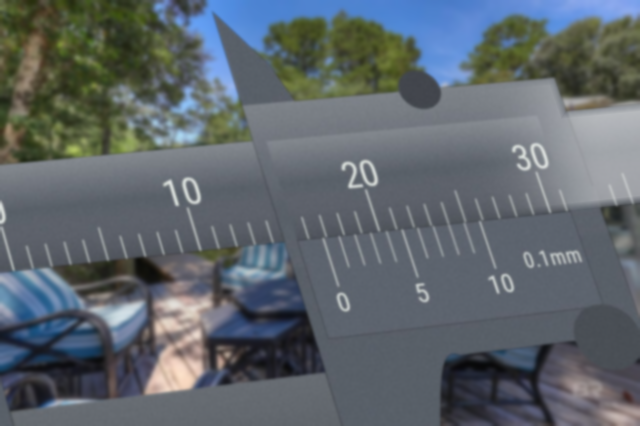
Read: 16.8 mm
